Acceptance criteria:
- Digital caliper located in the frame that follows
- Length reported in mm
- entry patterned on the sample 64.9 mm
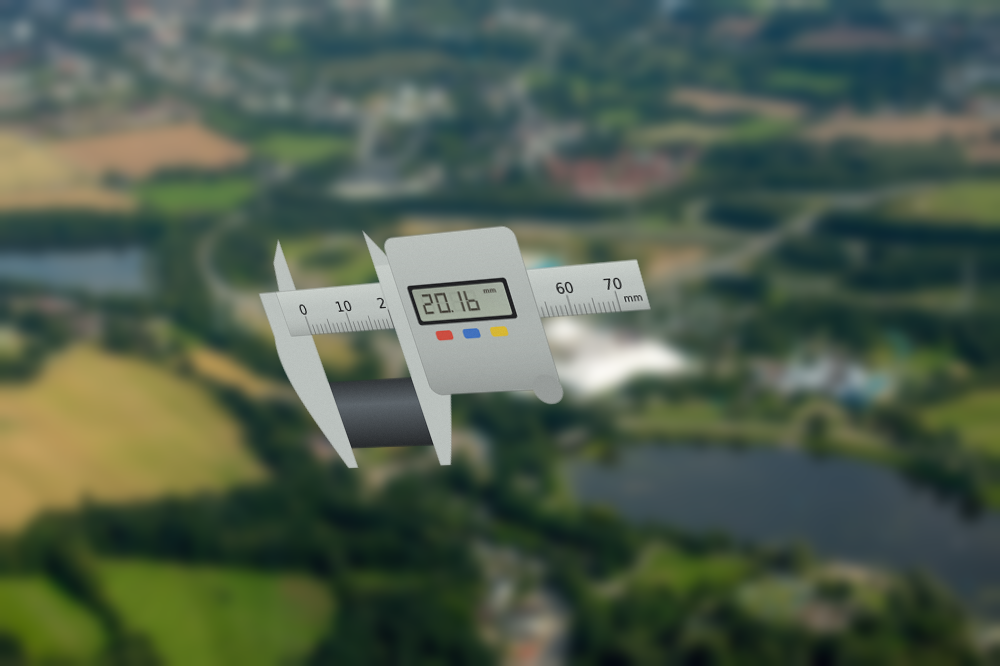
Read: 20.16 mm
